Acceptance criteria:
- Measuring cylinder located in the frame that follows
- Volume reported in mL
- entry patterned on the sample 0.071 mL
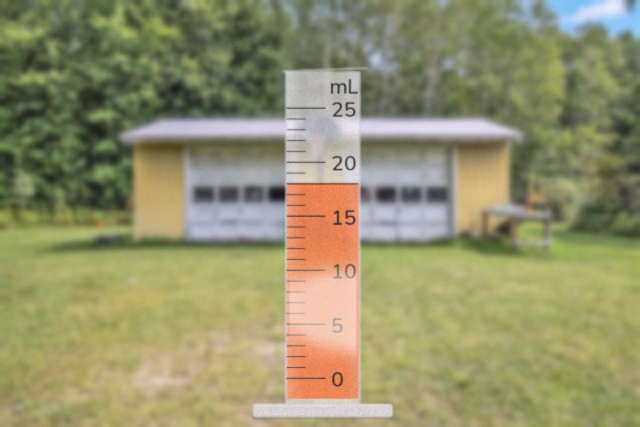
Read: 18 mL
